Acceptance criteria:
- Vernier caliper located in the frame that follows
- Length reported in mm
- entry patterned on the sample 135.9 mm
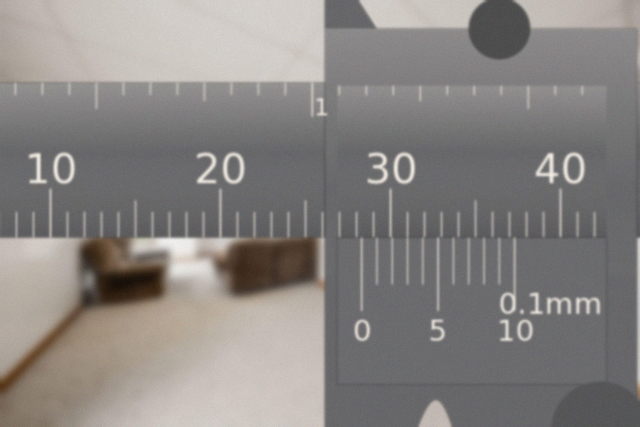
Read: 28.3 mm
